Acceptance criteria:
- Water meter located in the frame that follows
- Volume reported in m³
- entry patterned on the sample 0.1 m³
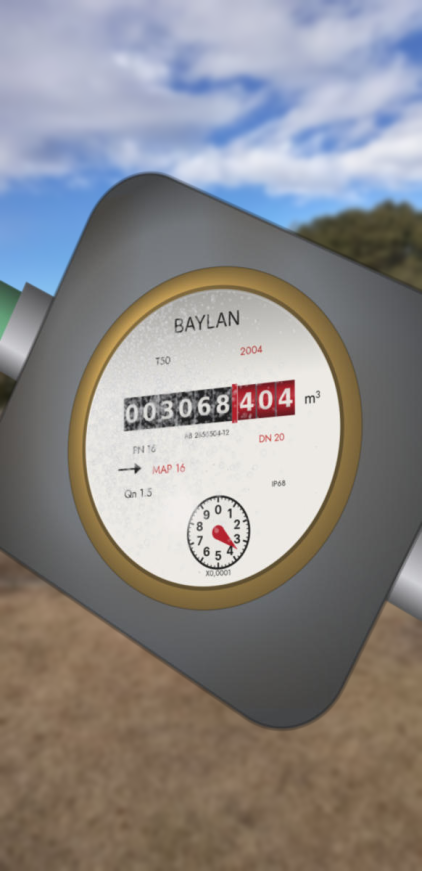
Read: 3068.4043 m³
